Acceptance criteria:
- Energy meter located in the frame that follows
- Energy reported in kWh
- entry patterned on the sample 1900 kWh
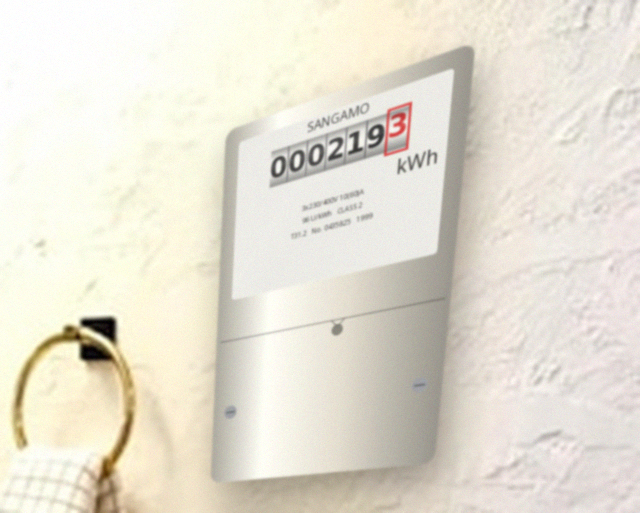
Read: 219.3 kWh
